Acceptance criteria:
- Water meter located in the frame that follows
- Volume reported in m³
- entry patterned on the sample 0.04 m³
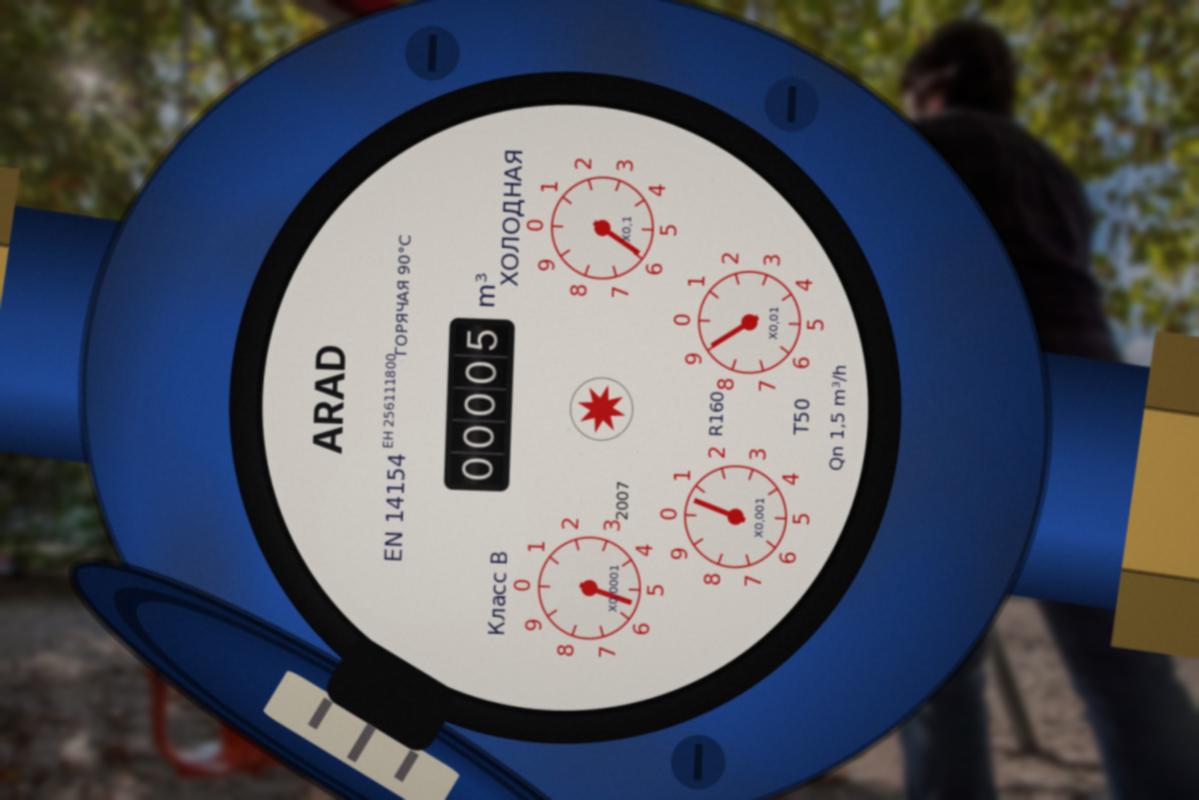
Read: 5.5905 m³
